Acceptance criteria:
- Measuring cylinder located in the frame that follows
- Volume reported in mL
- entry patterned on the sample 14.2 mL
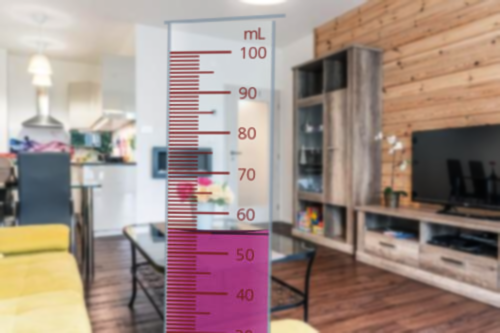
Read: 55 mL
